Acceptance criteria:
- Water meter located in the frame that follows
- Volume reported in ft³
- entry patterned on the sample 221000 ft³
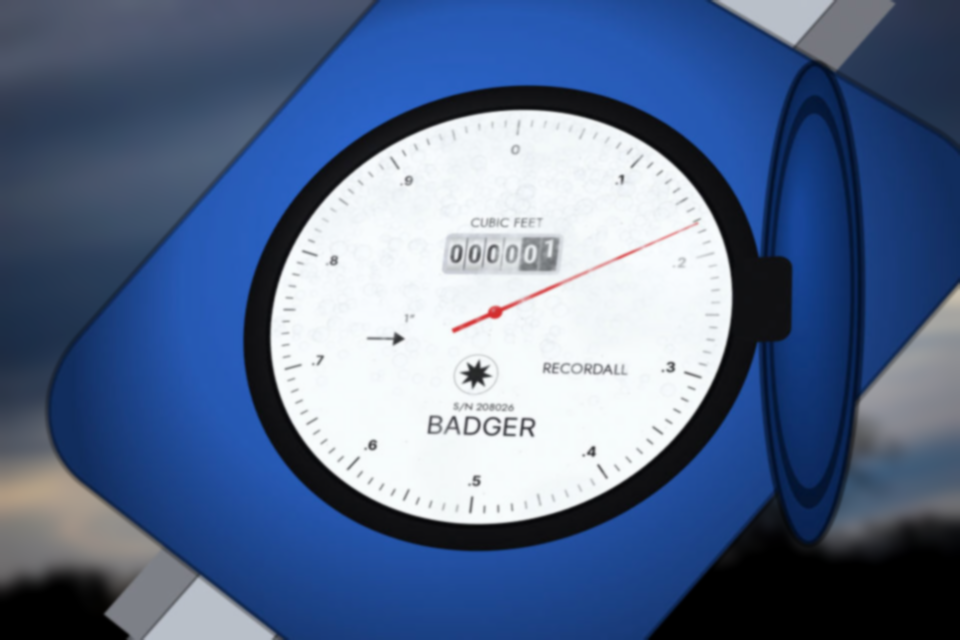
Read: 1.17 ft³
